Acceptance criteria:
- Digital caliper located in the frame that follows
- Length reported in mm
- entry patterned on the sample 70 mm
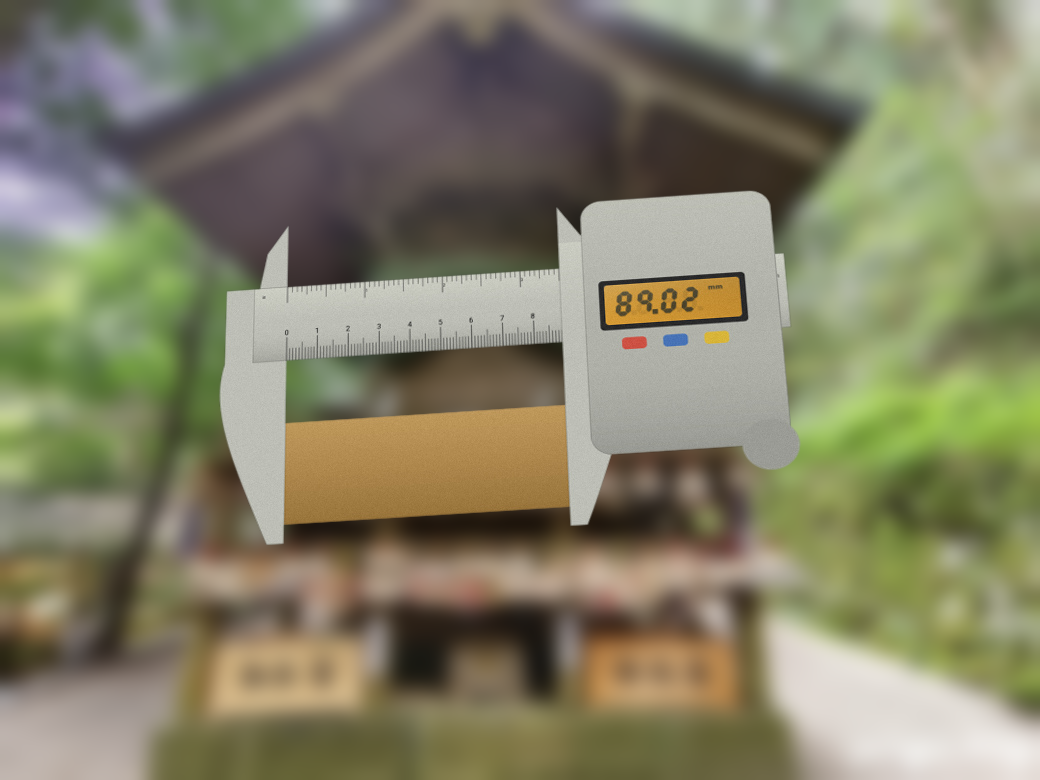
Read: 89.02 mm
